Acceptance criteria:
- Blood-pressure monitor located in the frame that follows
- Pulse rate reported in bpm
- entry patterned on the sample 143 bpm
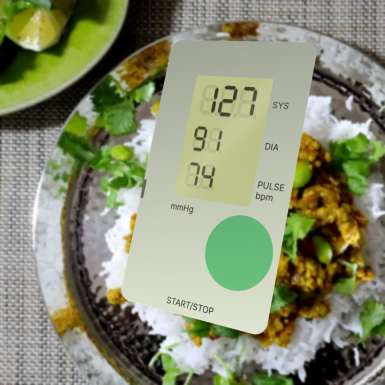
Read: 74 bpm
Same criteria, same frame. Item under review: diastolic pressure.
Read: 91 mmHg
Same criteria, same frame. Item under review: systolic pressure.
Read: 127 mmHg
